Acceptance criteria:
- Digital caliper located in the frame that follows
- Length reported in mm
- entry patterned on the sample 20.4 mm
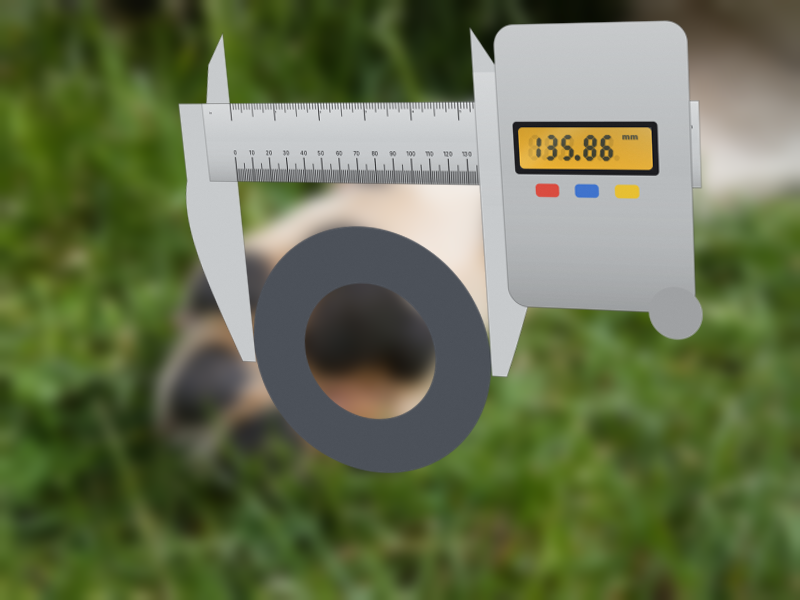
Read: 135.86 mm
